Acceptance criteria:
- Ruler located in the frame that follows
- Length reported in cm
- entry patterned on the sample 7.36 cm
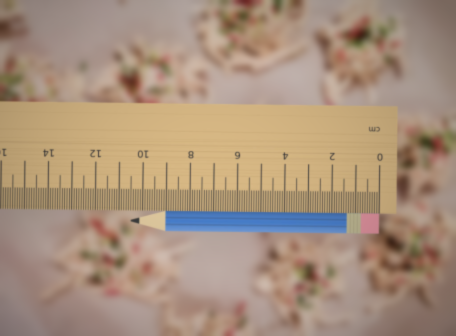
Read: 10.5 cm
